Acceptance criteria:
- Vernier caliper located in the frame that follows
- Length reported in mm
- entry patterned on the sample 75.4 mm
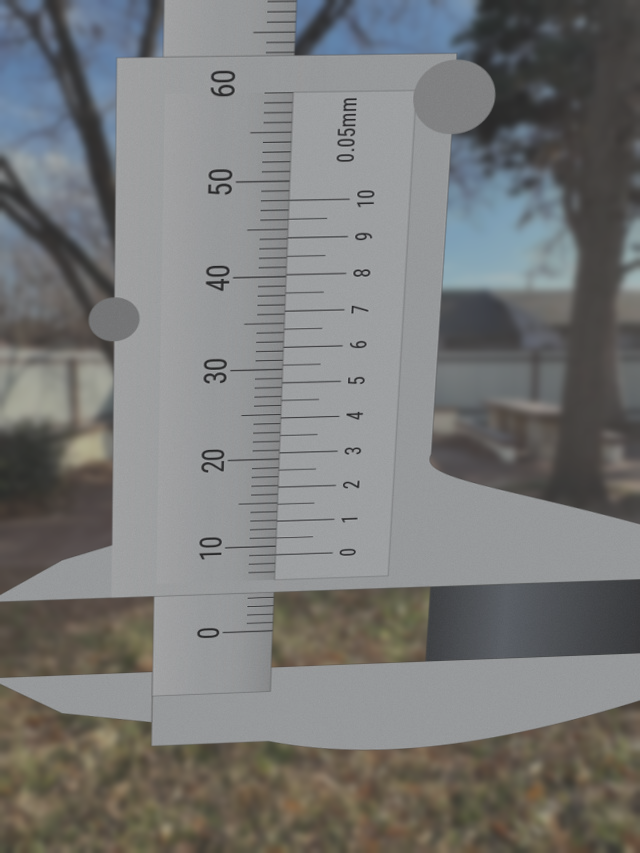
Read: 9.0 mm
